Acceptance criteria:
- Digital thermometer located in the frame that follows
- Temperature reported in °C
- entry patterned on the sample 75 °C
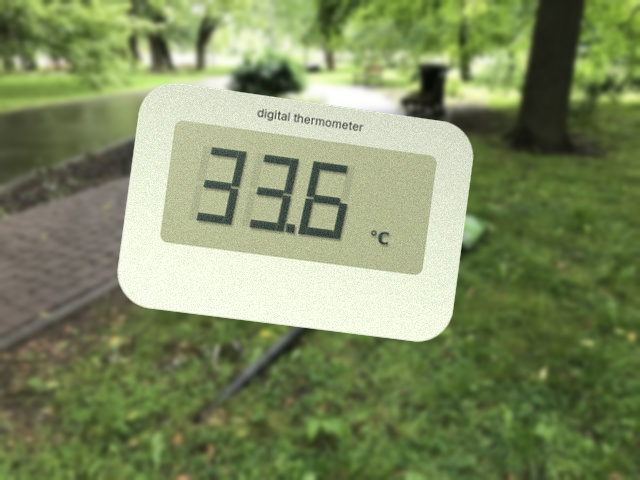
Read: 33.6 °C
